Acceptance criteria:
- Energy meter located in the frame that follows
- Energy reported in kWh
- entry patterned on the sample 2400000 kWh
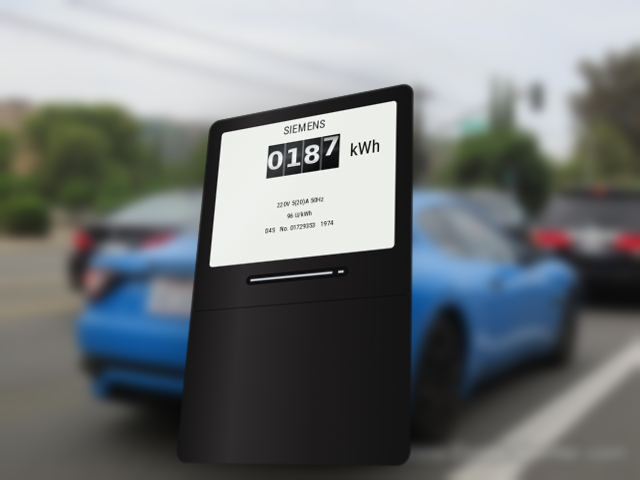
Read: 187 kWh
